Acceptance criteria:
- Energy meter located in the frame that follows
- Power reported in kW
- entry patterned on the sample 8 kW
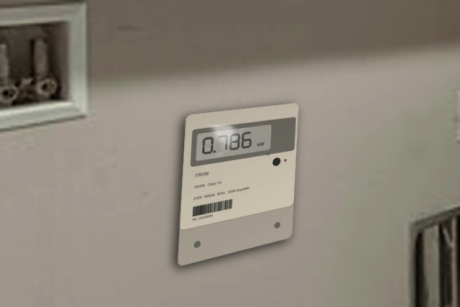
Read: 0.786 kW
